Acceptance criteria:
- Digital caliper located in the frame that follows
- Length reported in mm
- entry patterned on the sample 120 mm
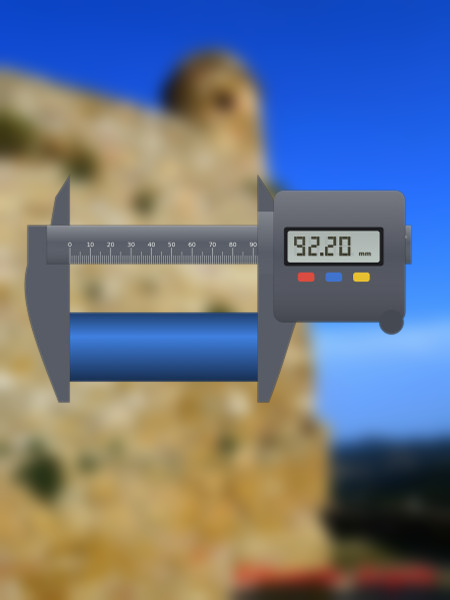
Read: 92.20 mm
